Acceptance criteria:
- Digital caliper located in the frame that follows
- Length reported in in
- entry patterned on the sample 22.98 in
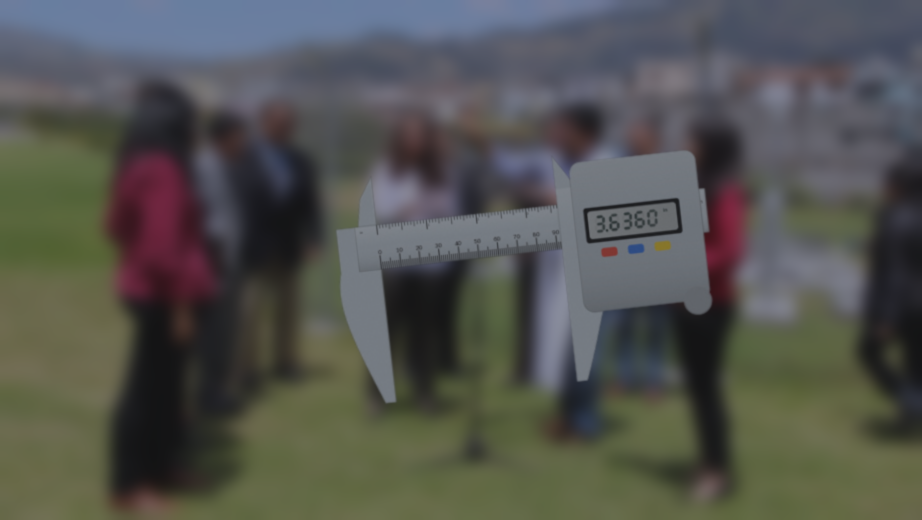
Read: 3.6360 in
